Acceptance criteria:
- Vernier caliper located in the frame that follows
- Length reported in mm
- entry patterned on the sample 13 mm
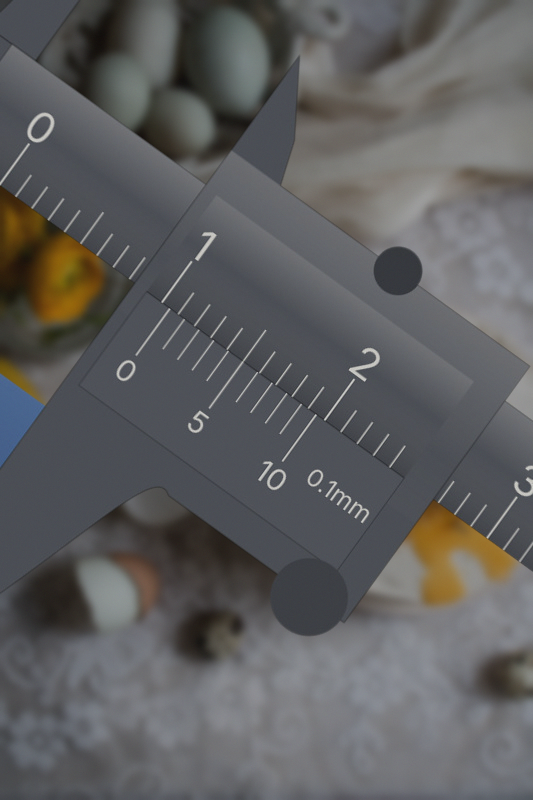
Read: 10.5 mm
